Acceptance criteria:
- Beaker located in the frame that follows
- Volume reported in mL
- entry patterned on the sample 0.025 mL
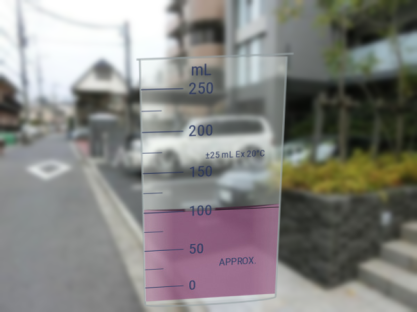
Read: 100 mL
